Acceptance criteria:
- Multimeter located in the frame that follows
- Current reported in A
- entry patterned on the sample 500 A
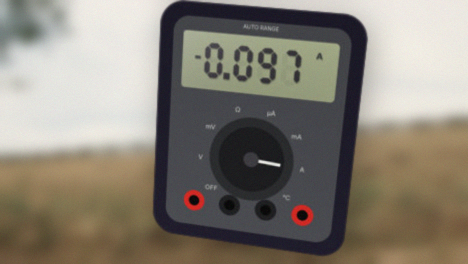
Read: -0.097 A
